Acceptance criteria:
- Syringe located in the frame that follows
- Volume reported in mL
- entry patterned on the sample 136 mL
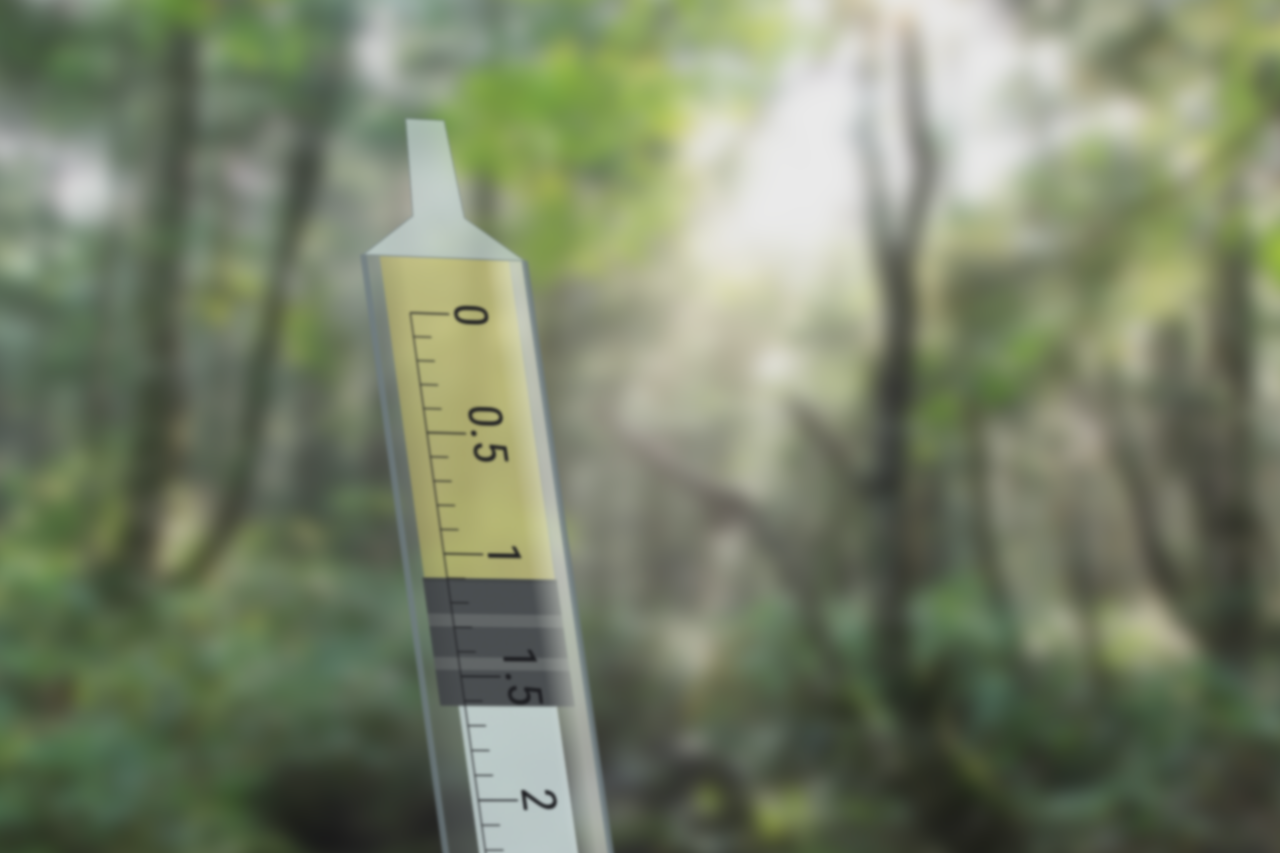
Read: 1.1 mL
